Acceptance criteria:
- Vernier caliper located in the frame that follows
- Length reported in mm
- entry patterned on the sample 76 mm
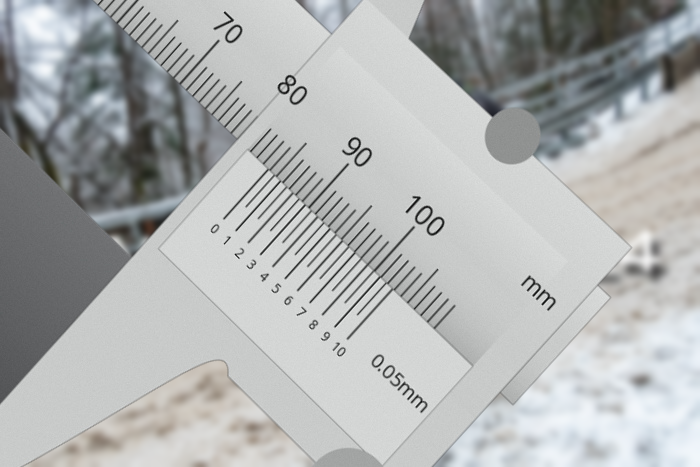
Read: 83.8 mm
